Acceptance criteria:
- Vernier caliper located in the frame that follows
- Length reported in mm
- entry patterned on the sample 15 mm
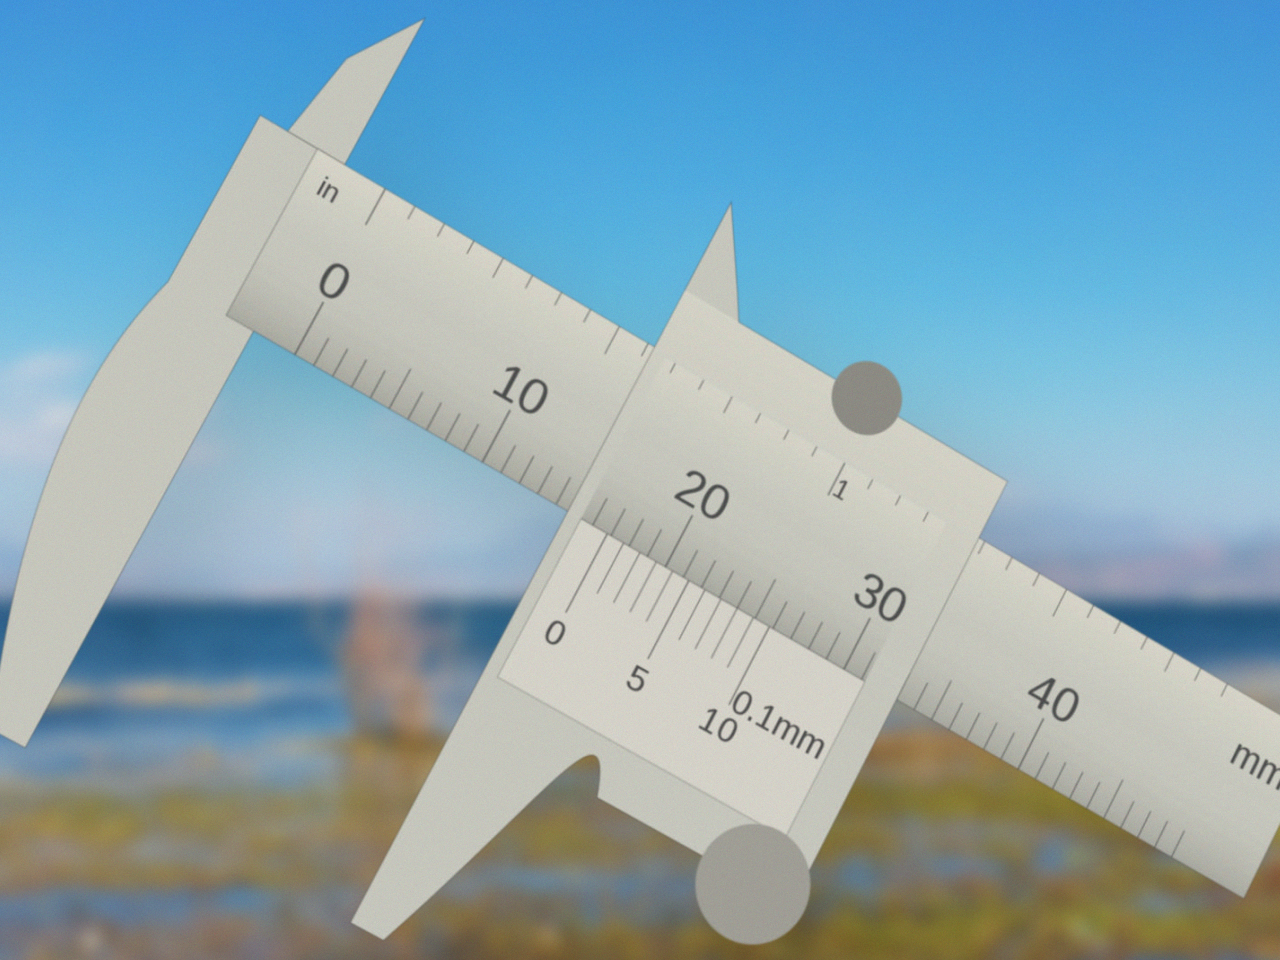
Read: 16.8 mm
